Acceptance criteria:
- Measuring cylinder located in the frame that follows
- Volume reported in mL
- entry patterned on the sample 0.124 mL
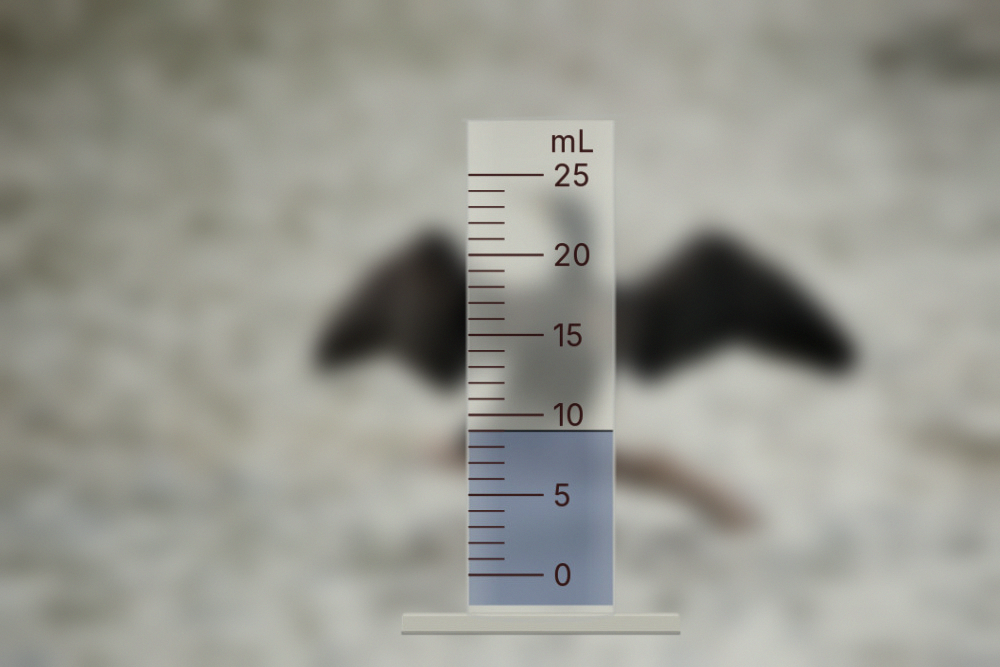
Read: 9 mL
